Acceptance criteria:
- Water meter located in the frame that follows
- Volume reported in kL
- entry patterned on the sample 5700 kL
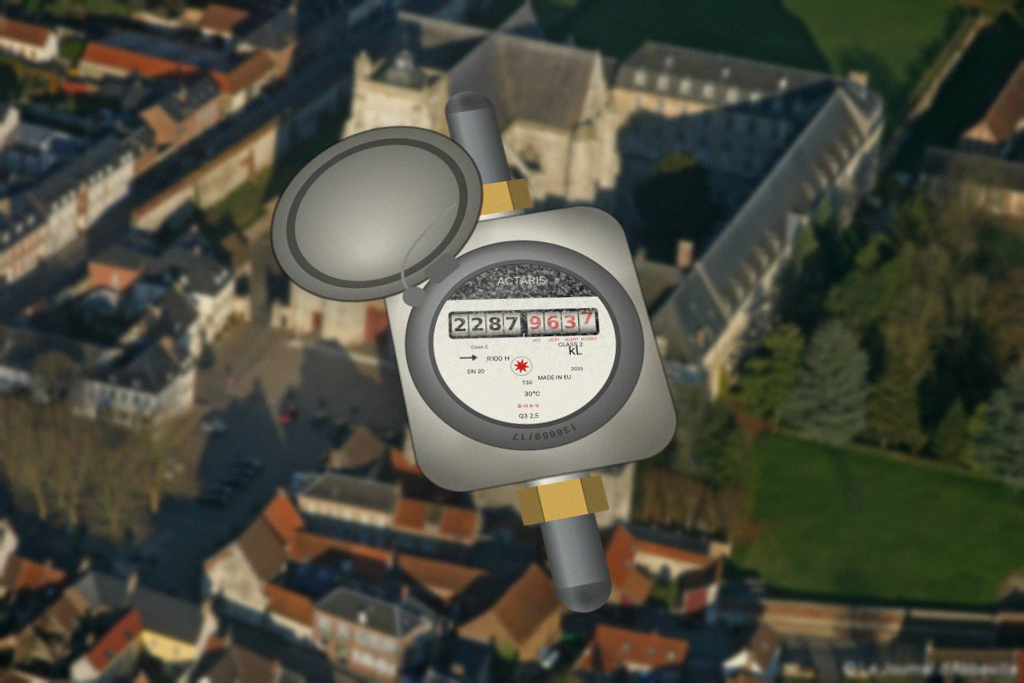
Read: 2287.9637 kL
